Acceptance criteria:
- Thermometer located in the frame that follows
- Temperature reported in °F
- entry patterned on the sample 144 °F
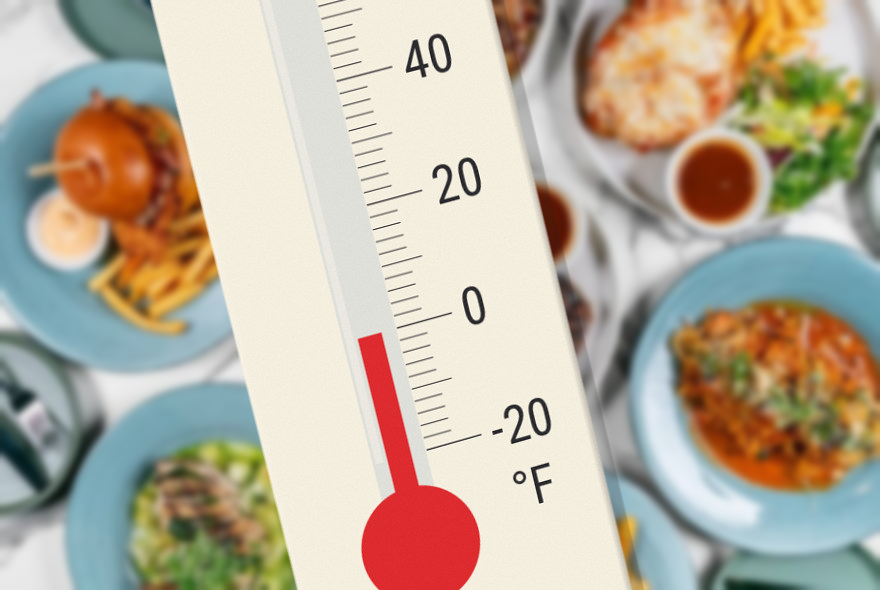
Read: 0 °F
